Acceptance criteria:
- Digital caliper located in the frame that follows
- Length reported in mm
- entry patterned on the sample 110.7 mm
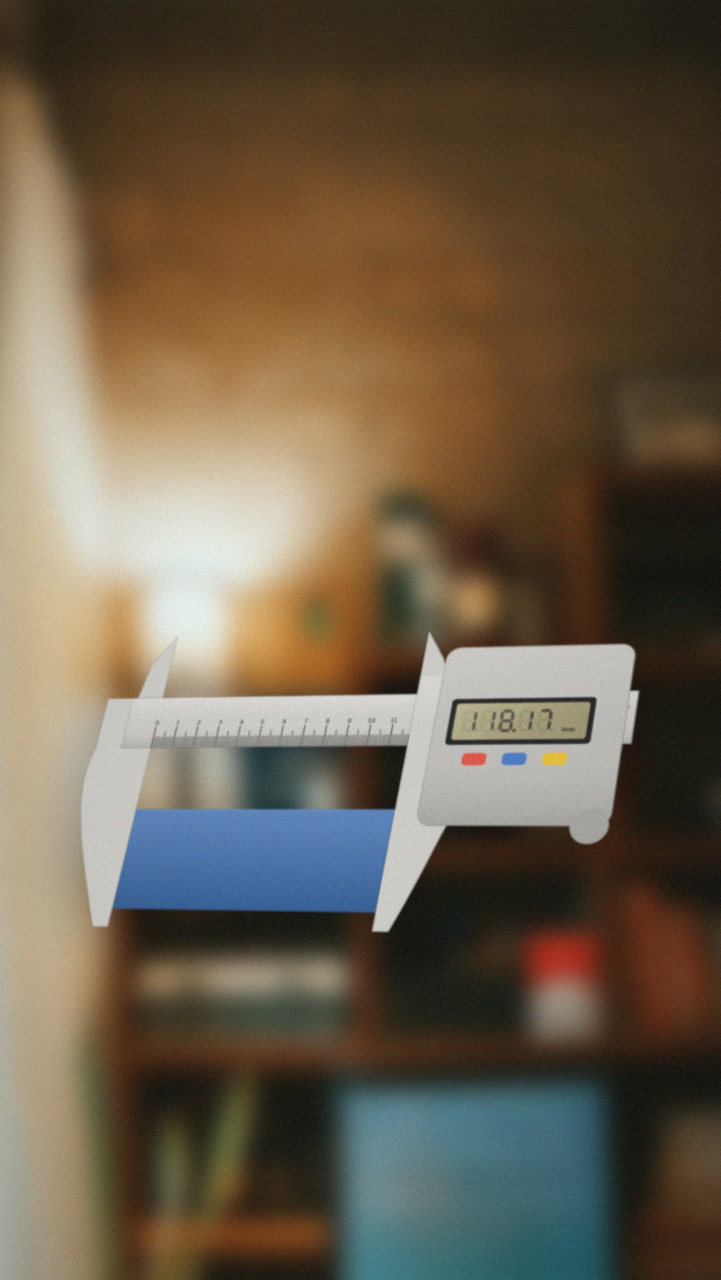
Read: 118.17 mm
